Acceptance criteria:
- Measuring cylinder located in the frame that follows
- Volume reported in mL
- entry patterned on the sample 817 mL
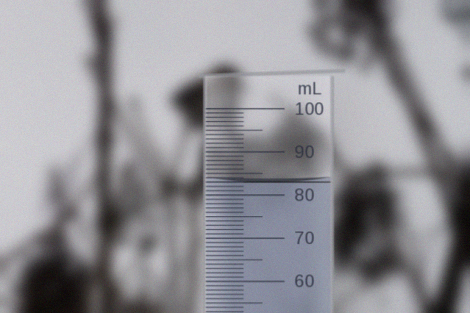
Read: 83 mL
